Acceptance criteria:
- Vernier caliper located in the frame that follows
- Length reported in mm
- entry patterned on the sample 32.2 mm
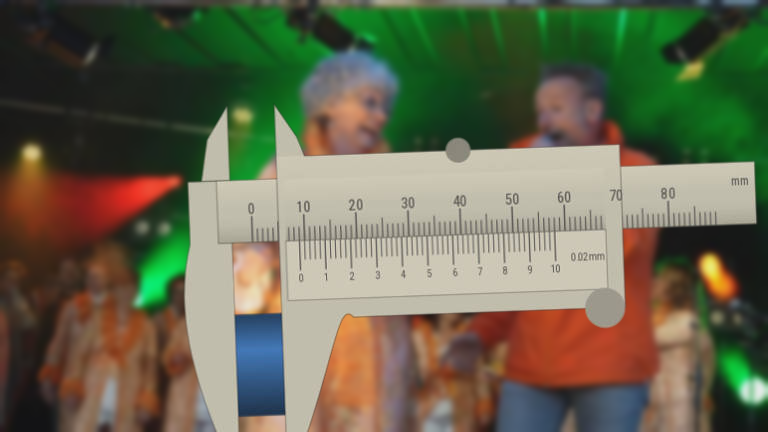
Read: 9.0 mm
